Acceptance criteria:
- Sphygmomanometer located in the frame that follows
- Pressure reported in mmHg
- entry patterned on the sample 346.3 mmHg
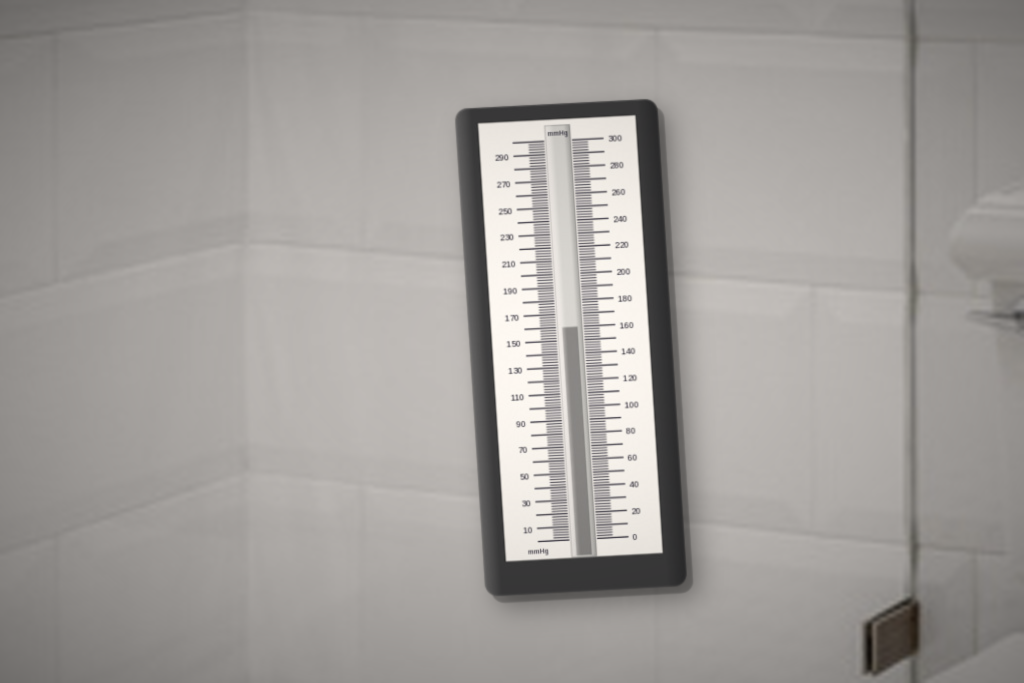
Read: 160 mmHg
